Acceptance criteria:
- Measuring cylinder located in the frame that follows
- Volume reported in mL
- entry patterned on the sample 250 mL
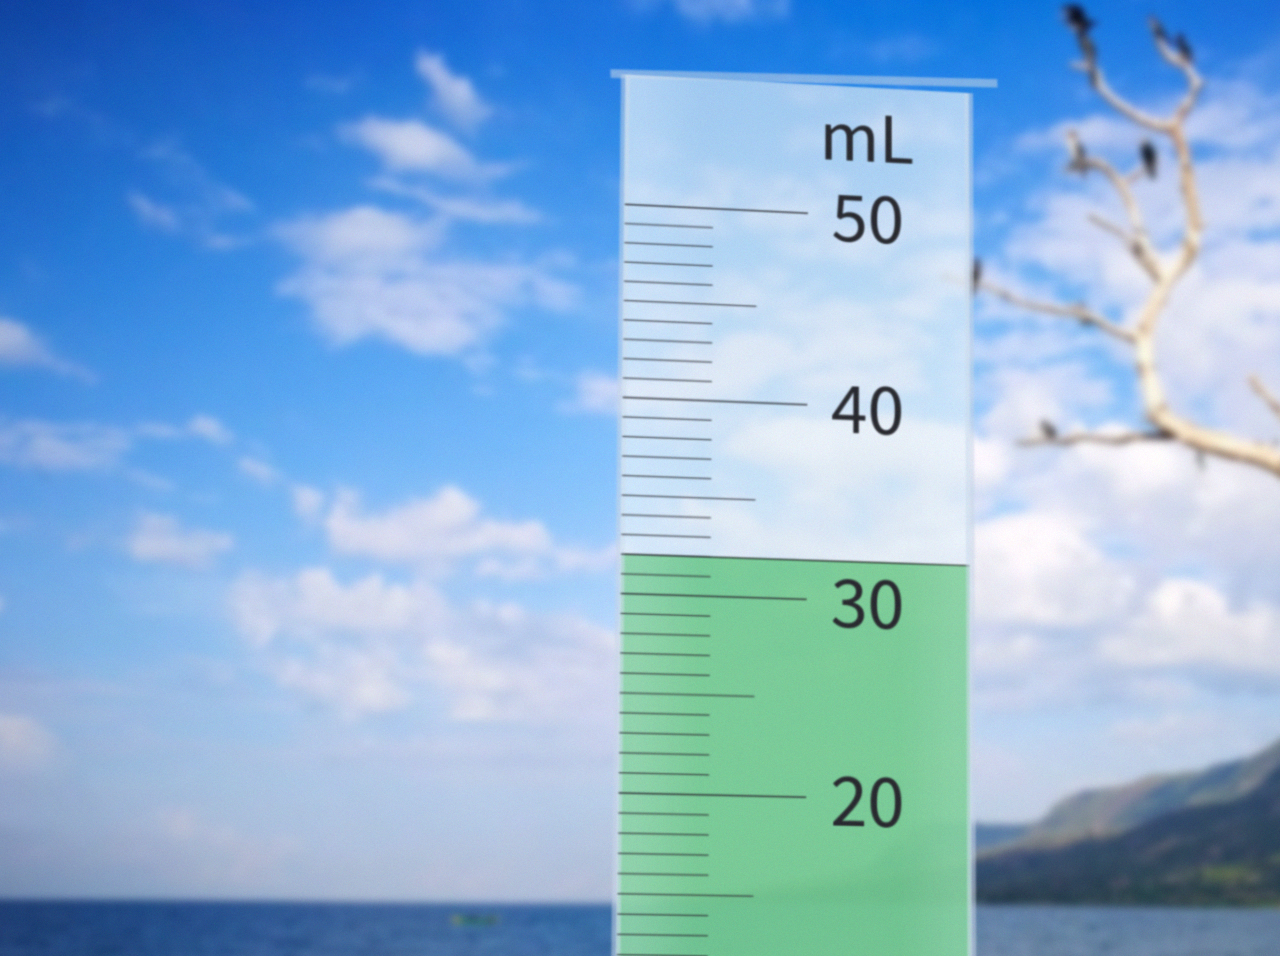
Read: 32 mL
